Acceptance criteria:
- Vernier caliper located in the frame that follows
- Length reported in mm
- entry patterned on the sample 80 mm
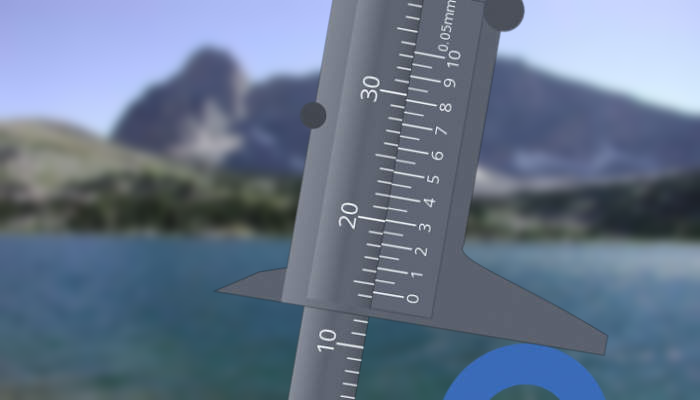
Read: 14.4 mm
